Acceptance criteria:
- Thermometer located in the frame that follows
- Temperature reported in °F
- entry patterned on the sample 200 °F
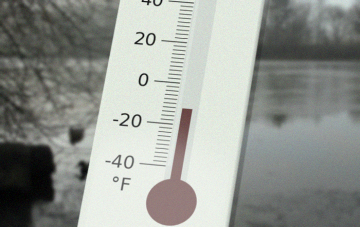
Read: -12 °F
